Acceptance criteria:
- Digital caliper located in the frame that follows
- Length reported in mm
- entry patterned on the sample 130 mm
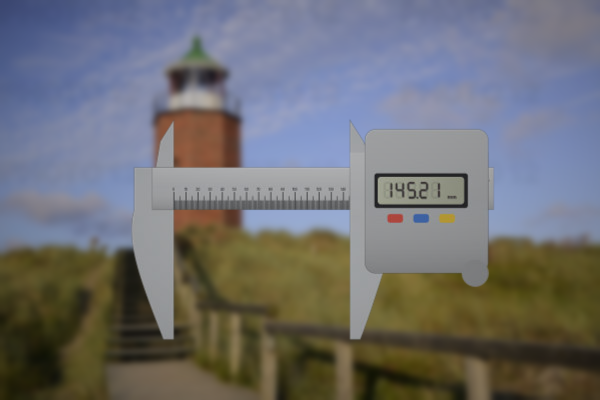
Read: 145.21 mm
